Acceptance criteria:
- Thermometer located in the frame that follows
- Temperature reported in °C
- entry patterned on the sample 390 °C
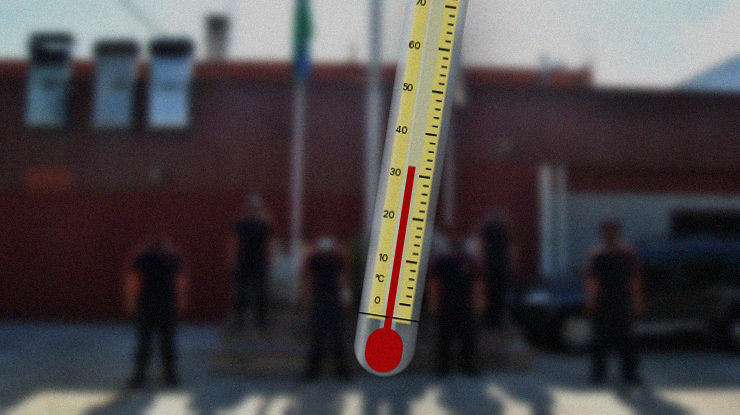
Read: 32 °C
